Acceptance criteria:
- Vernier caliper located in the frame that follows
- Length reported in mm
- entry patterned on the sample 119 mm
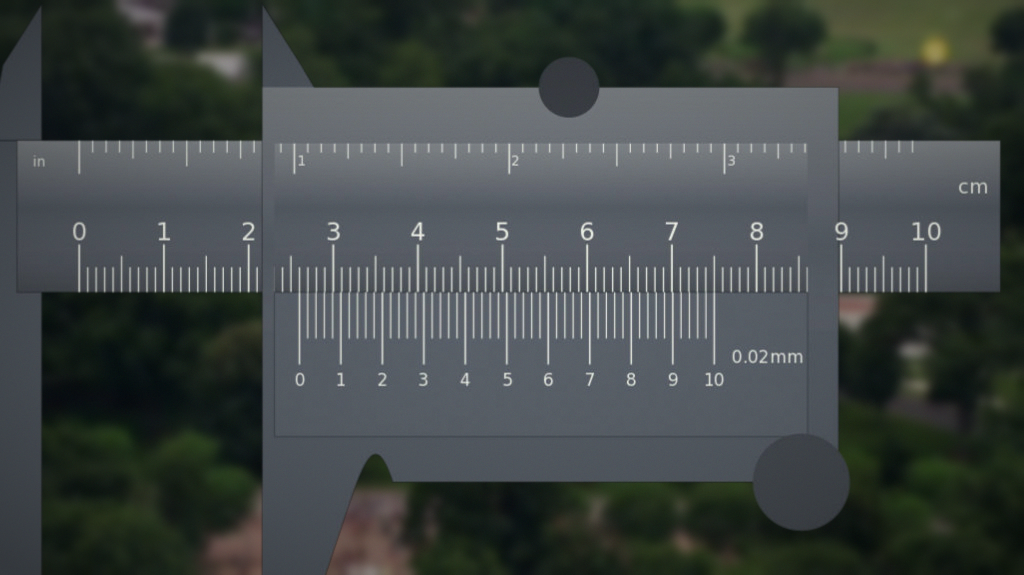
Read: 26.0 mm
